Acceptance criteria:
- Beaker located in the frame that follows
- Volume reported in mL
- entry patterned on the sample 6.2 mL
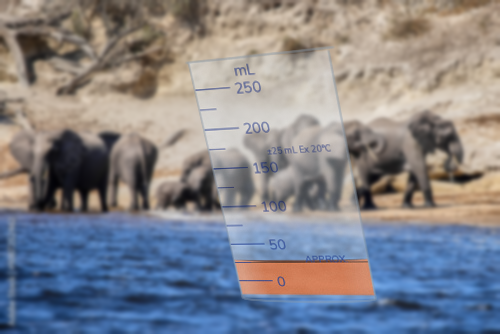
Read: 25 mL
